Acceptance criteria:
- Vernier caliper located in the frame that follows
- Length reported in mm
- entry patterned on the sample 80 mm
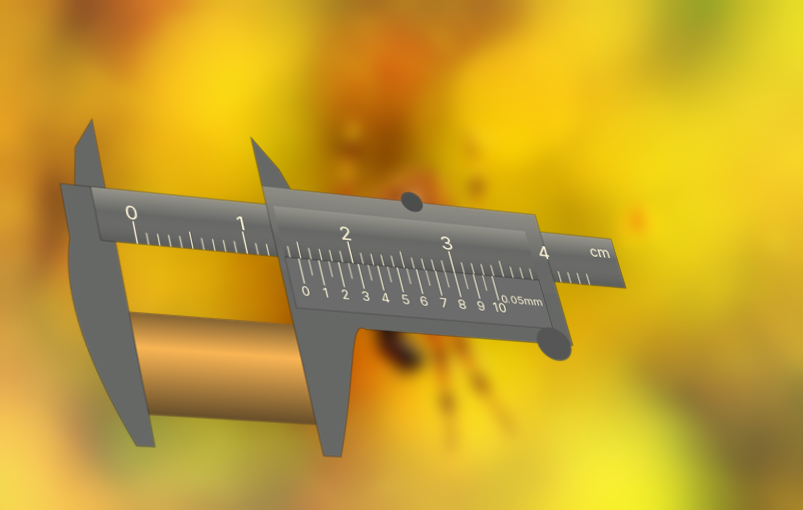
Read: 14.8 mm
